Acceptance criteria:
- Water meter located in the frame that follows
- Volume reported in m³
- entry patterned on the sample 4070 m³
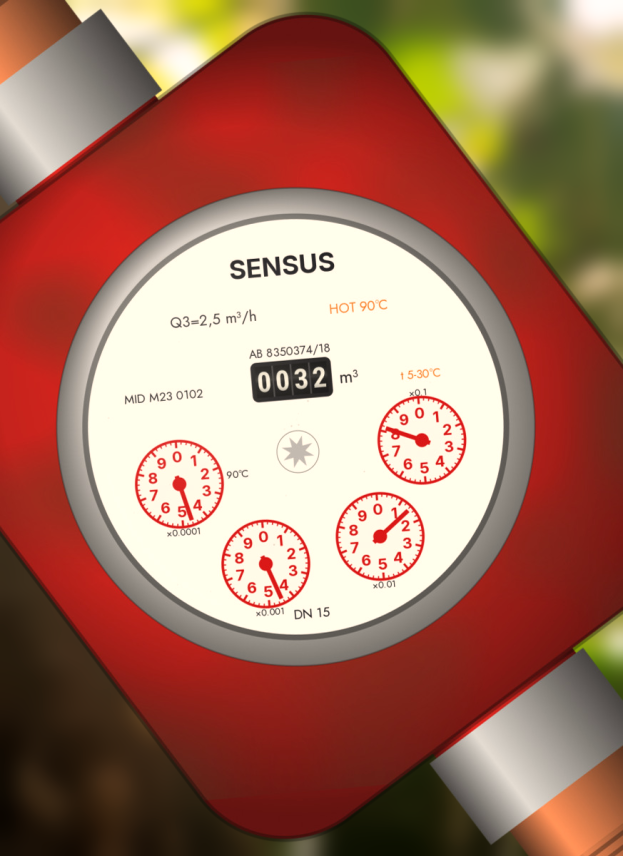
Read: 32.8144 m³
